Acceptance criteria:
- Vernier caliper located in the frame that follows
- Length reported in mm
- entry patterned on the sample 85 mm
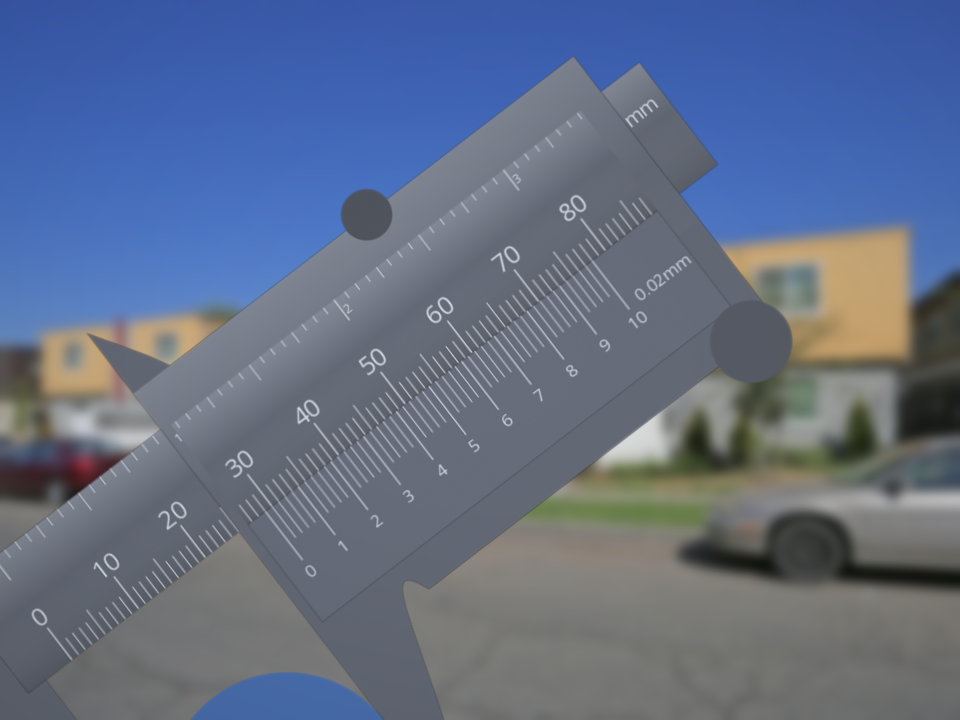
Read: 29.0 mm
